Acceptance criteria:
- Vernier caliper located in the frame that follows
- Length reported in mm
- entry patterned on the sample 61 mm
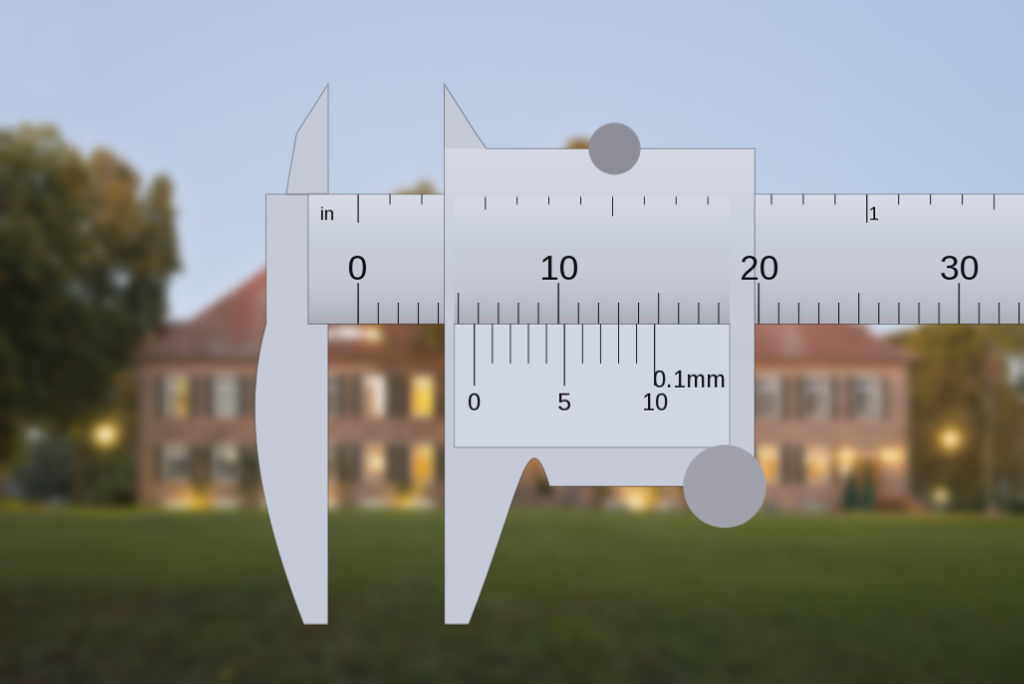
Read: 5.8 mm
